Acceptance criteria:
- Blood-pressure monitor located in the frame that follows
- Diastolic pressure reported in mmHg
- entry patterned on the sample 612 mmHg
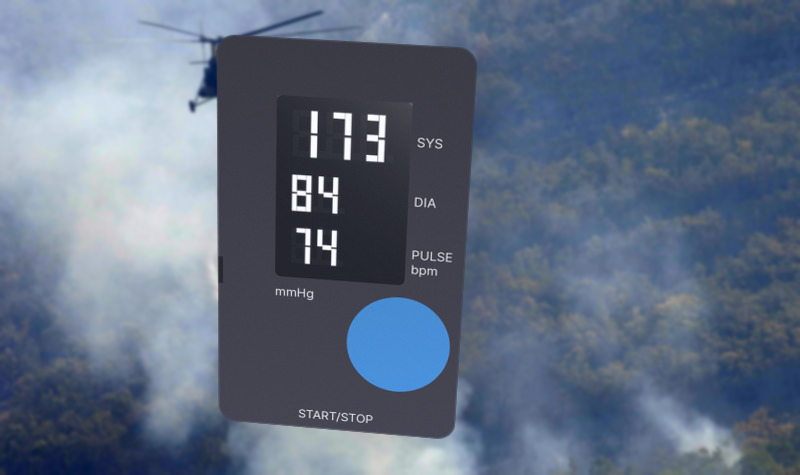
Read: 84 mmHg
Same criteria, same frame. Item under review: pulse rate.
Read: 74 bpm
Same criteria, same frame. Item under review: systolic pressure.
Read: 173 mmHg
